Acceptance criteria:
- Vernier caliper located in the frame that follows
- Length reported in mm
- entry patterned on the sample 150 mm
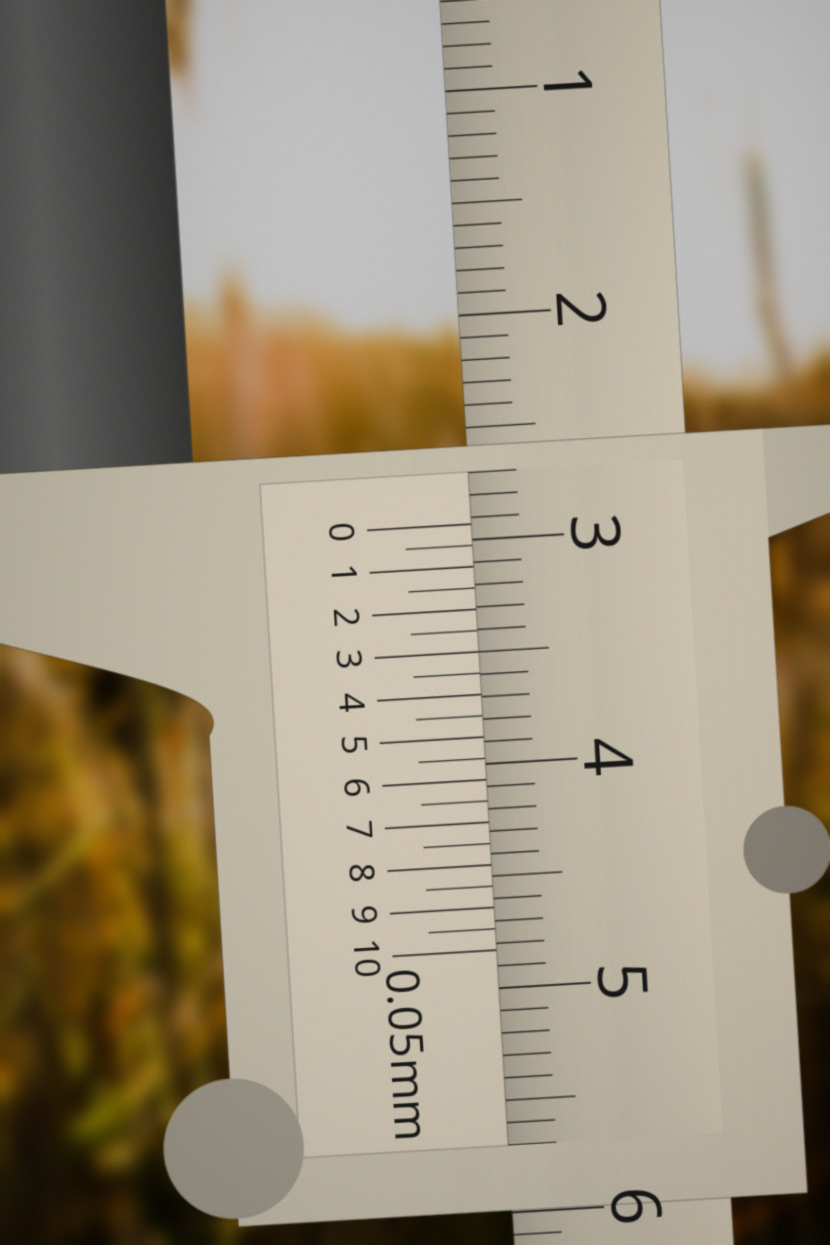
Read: 29.3 mm
